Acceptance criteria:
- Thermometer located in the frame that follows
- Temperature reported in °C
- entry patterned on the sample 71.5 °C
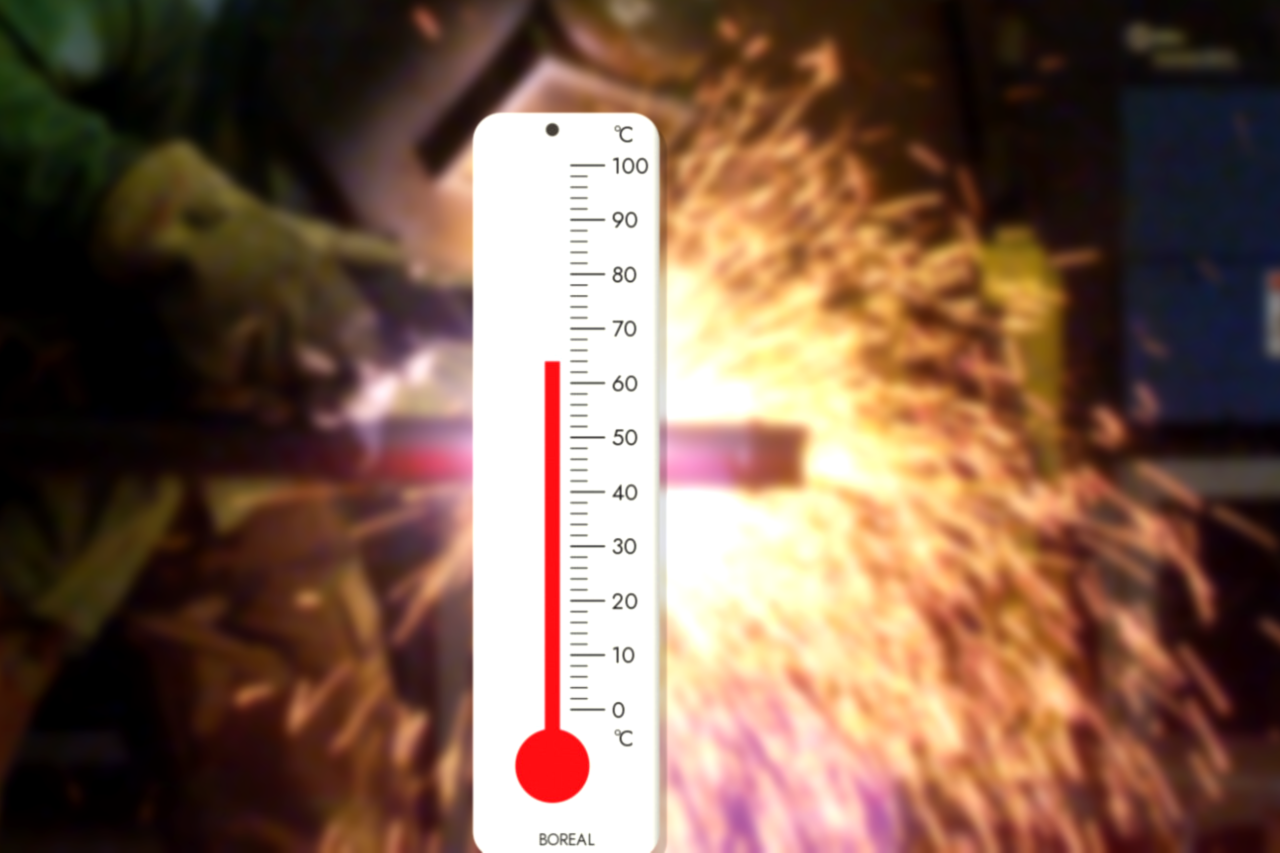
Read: 64 °C
